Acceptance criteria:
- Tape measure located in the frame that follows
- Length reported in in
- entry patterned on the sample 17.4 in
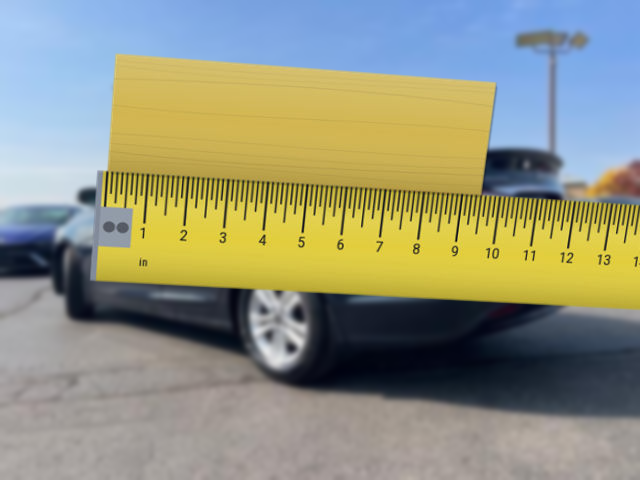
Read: 9.5 in
